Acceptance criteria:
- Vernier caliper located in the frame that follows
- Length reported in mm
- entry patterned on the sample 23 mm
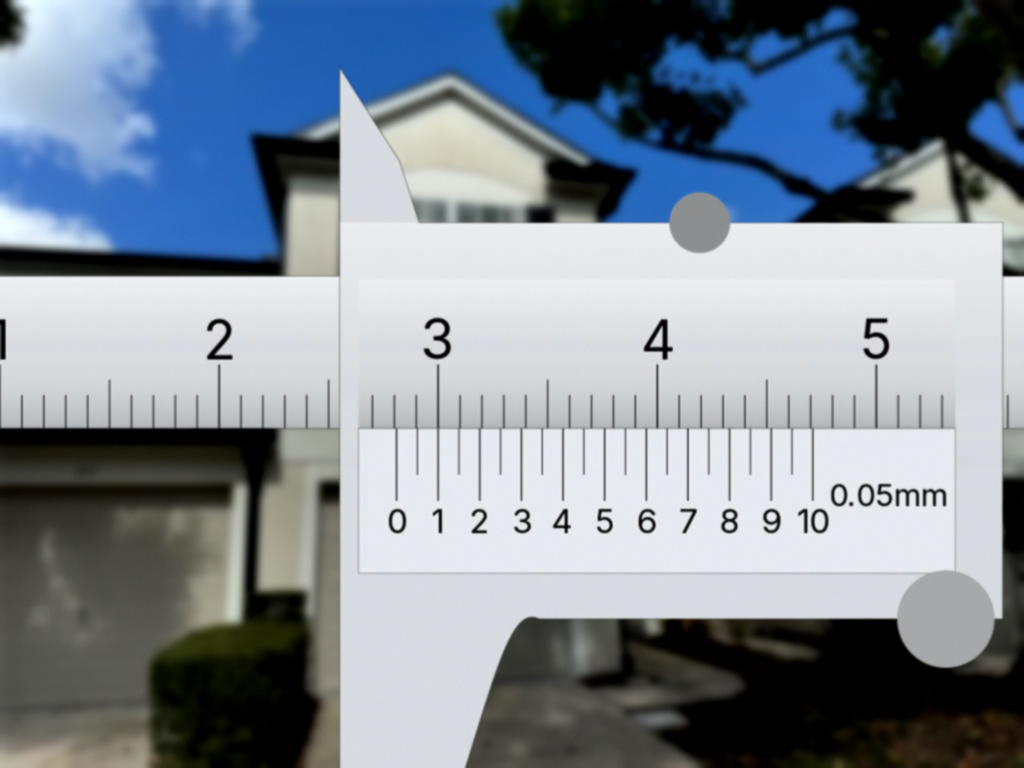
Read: 28.1 mm
